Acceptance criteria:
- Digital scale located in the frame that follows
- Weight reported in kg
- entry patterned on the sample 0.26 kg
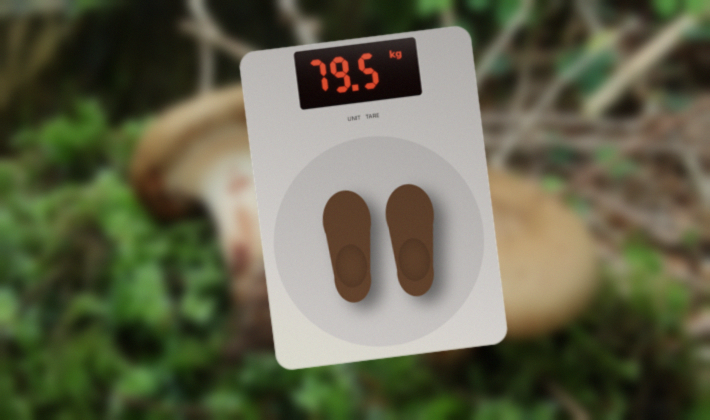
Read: 79.5 kg
